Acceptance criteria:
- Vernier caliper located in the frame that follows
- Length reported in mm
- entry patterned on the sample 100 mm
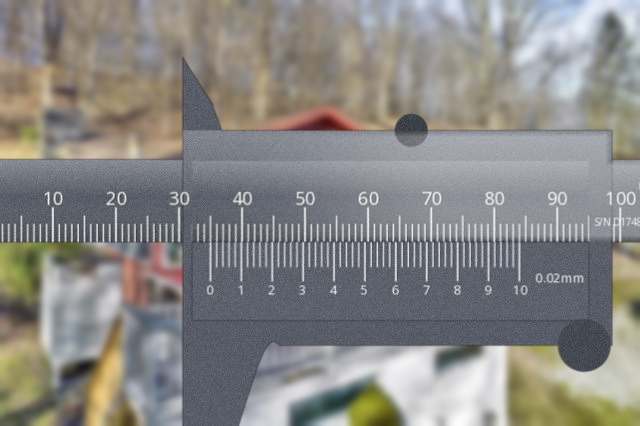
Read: 35.0 mm
